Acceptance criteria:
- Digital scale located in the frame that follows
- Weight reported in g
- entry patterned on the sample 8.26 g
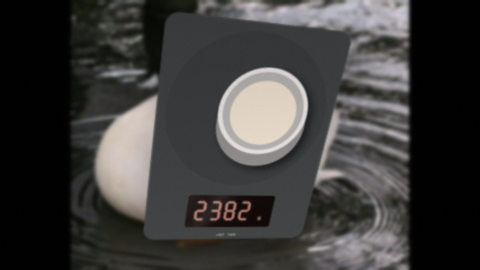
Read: 2382 g
